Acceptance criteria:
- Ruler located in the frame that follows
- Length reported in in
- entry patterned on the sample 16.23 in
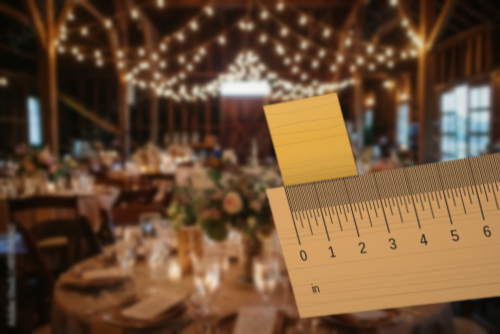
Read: 2.5 in
